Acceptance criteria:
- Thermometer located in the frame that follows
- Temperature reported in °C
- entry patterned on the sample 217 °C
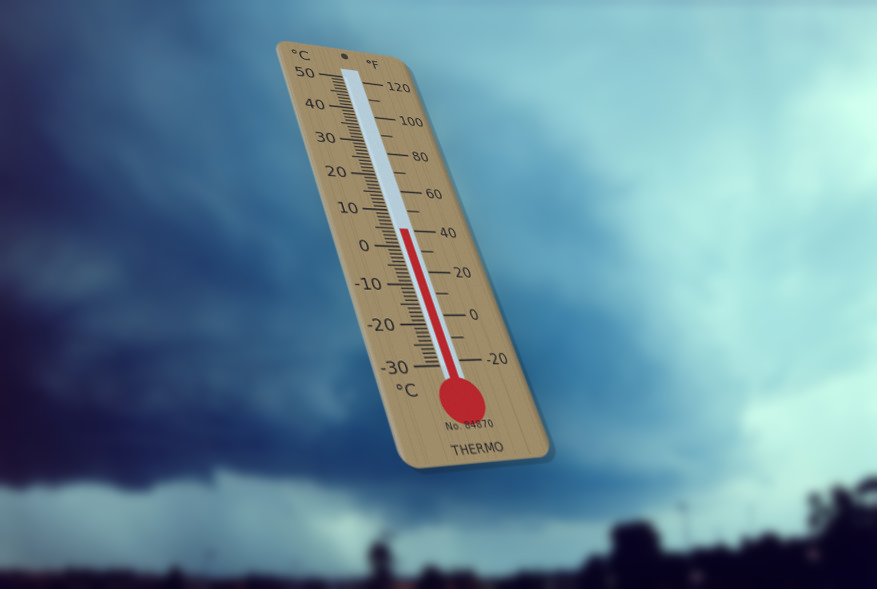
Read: 5 °C
